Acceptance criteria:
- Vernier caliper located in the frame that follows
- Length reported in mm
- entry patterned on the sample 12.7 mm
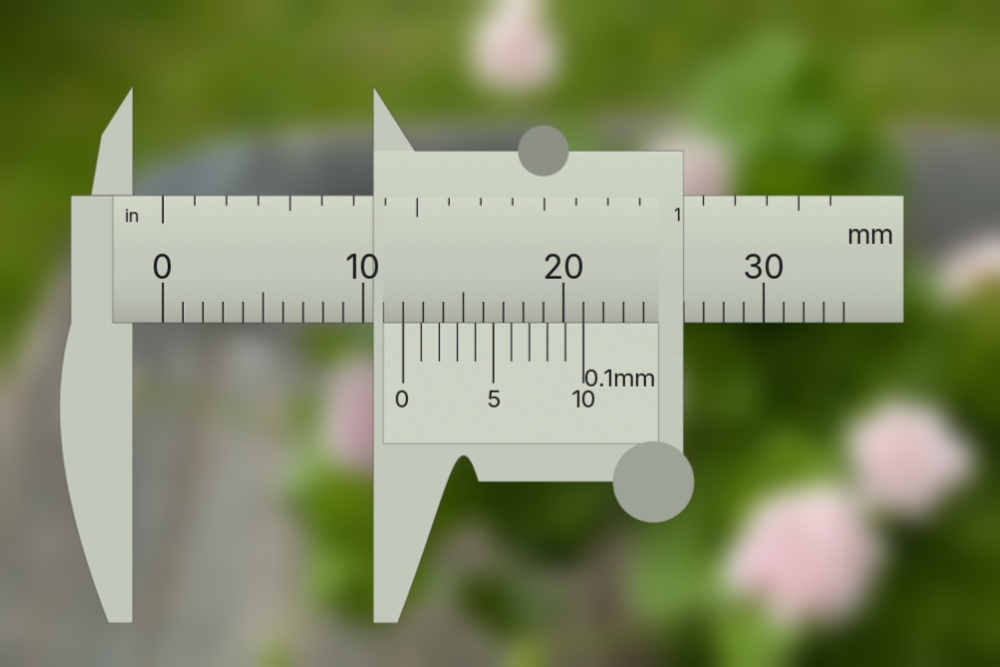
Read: 12.0 mm
